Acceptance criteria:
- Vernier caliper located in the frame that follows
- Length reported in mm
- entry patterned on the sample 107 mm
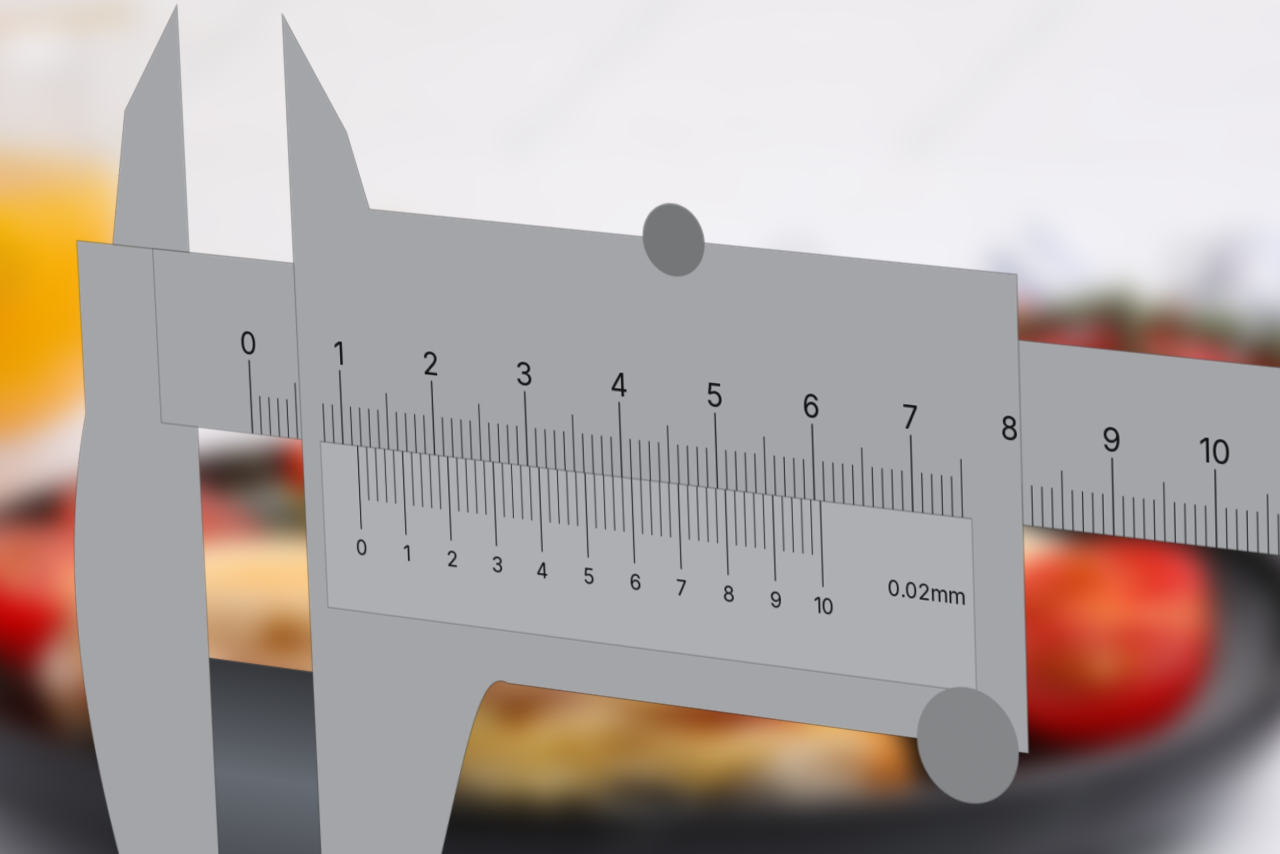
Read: 11.6 mm
